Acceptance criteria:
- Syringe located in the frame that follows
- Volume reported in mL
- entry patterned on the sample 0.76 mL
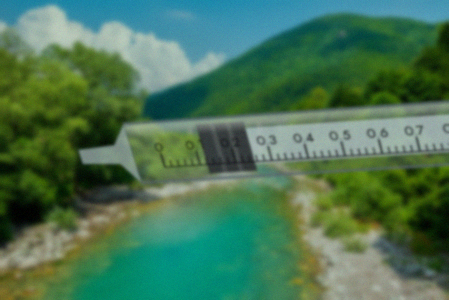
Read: 0.12 mL
